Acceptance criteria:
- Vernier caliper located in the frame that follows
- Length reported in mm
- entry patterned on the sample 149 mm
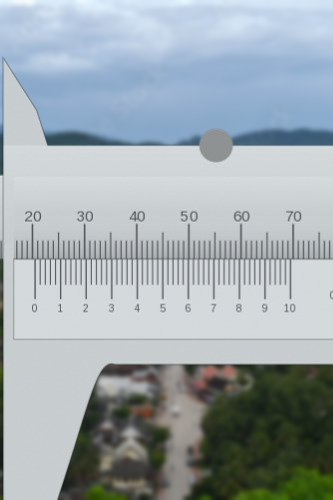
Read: 20.5 mm
